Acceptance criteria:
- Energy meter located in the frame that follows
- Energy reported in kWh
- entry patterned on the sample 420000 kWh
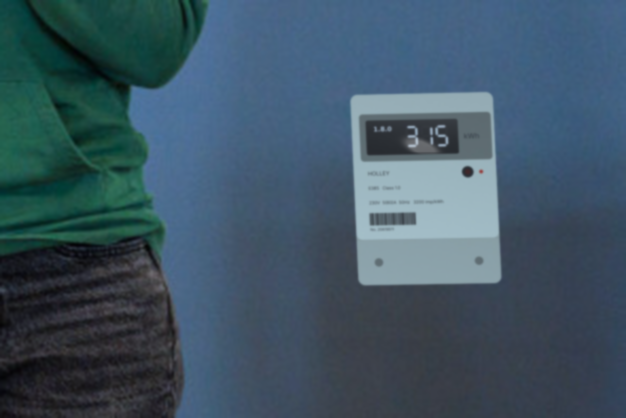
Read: 315 kWh
